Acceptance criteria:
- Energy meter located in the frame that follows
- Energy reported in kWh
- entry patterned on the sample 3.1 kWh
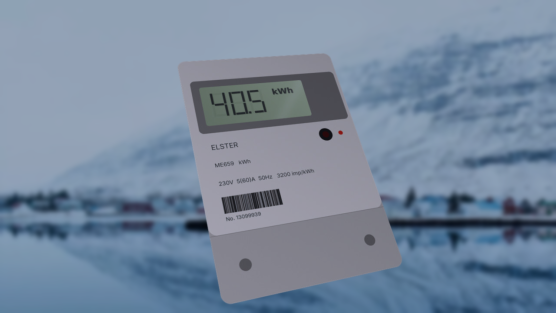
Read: 40.5 kWh
